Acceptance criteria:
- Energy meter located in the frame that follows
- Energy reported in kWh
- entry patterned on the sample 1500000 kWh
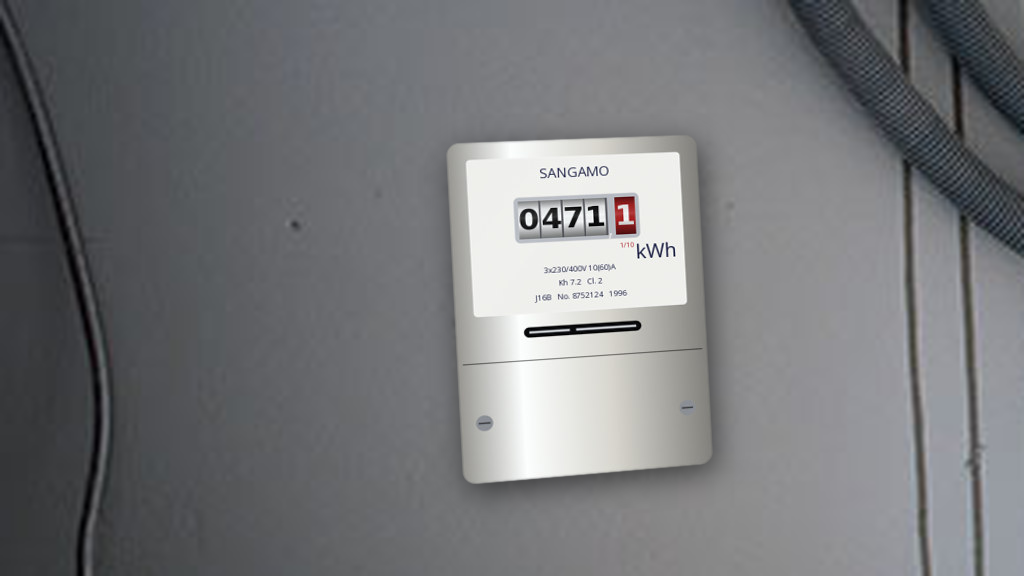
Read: 471.1 kWh
